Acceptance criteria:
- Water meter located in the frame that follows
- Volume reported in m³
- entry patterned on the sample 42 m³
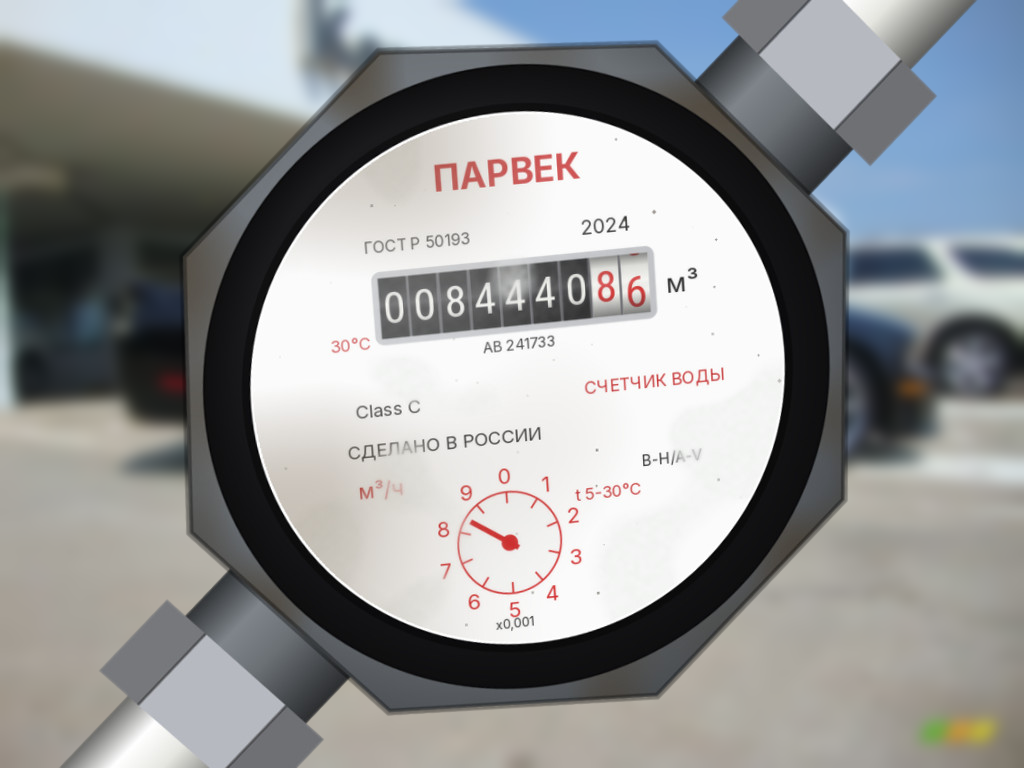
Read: 84440.858 m³
